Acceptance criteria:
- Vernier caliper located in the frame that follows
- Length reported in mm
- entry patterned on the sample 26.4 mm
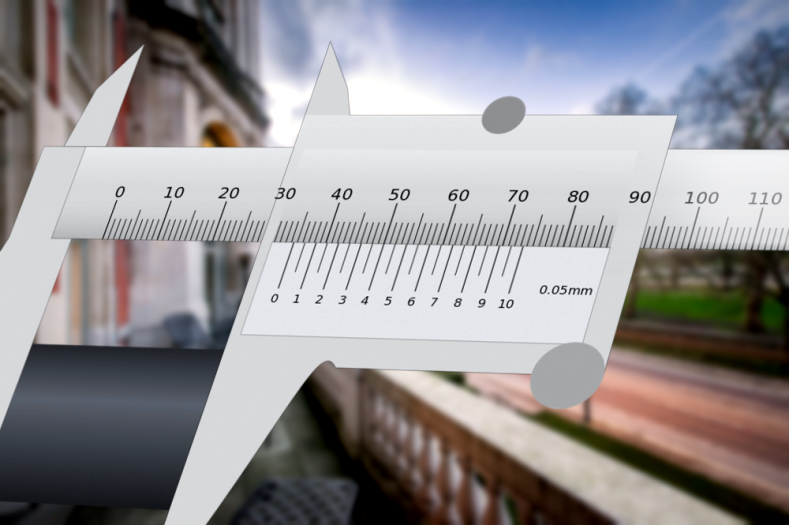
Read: 34.4 mm
